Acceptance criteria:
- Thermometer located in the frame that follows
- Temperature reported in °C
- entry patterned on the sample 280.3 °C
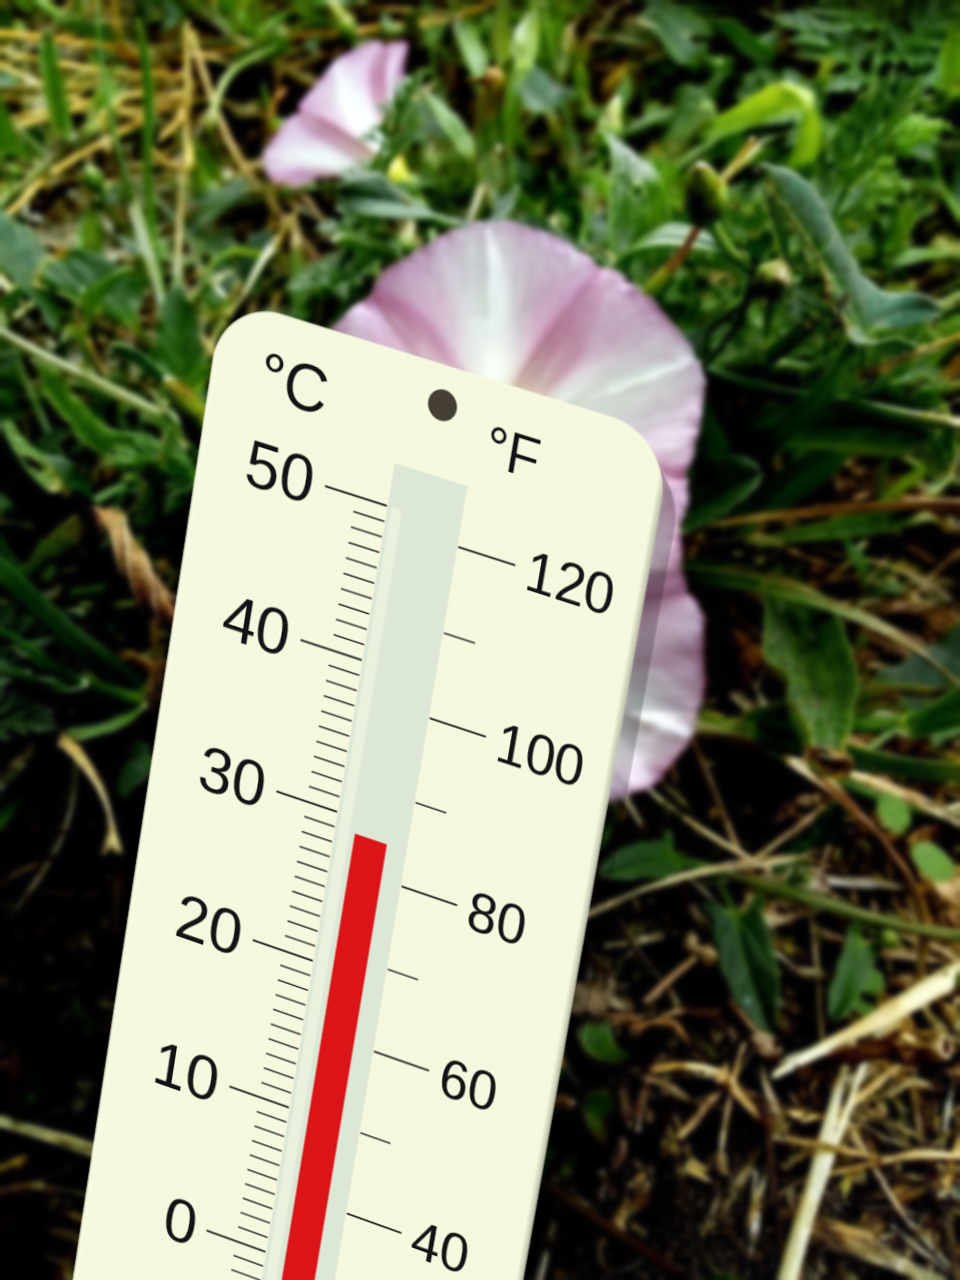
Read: 29 °C
